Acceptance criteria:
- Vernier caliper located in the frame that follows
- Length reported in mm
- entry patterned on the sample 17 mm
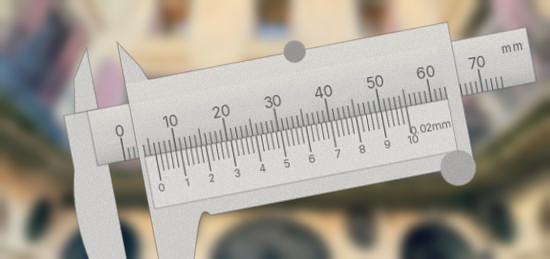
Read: 6.0 mm
